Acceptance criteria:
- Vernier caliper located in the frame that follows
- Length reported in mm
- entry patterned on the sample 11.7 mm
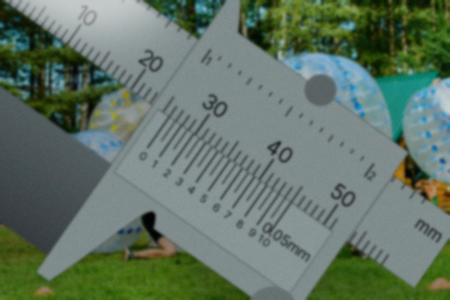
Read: 26.0 mm
